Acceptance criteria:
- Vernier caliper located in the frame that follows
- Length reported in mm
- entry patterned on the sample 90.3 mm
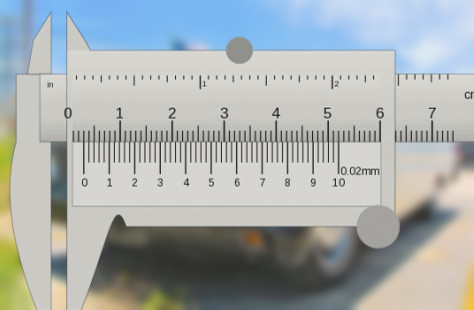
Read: 3.0 mm
